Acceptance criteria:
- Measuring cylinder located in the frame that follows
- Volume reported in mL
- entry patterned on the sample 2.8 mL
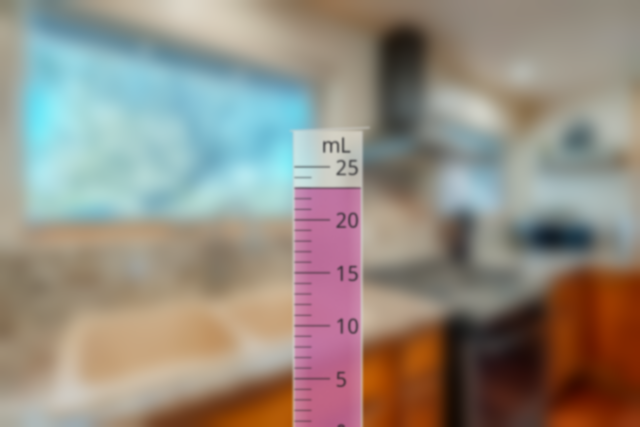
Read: 23 mL
